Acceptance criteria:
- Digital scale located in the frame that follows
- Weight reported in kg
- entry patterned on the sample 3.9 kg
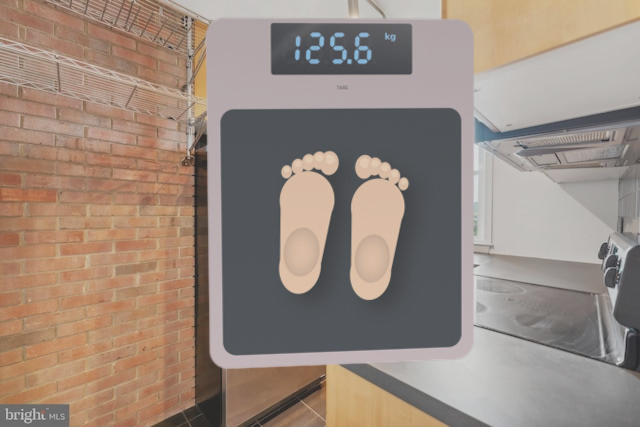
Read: 125.6 kg
